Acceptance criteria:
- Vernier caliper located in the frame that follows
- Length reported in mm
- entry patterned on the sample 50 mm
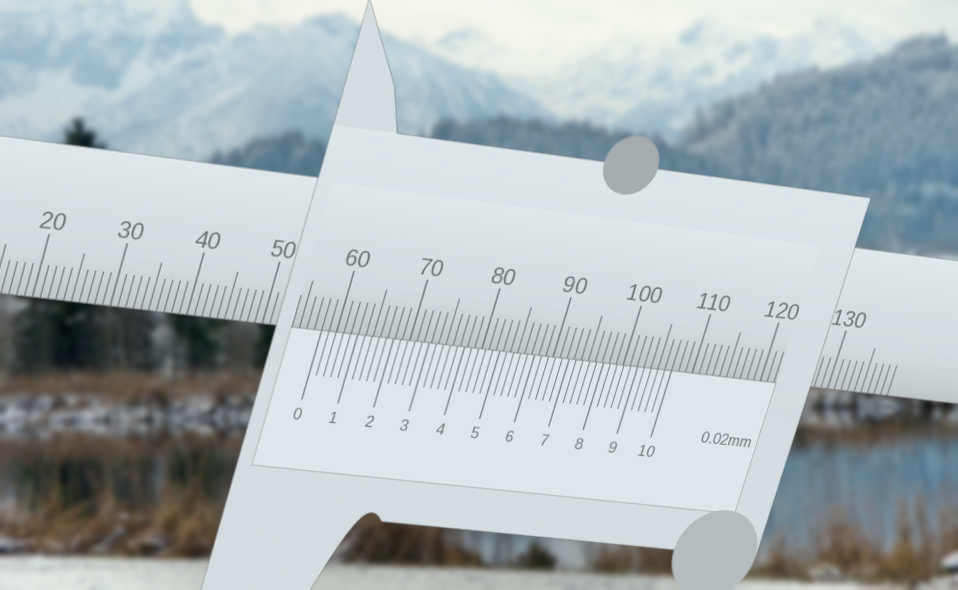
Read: 58.0 mm
